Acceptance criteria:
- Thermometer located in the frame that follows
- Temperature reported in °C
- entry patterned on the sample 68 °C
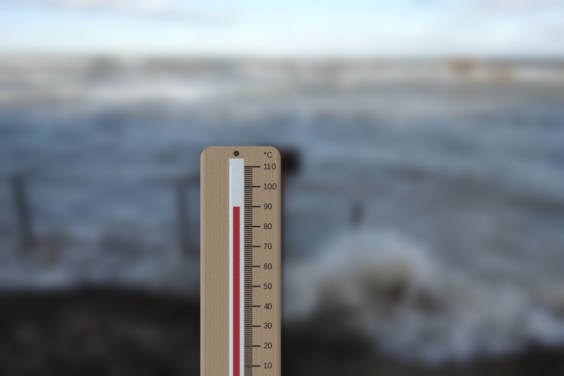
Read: 90 °C
